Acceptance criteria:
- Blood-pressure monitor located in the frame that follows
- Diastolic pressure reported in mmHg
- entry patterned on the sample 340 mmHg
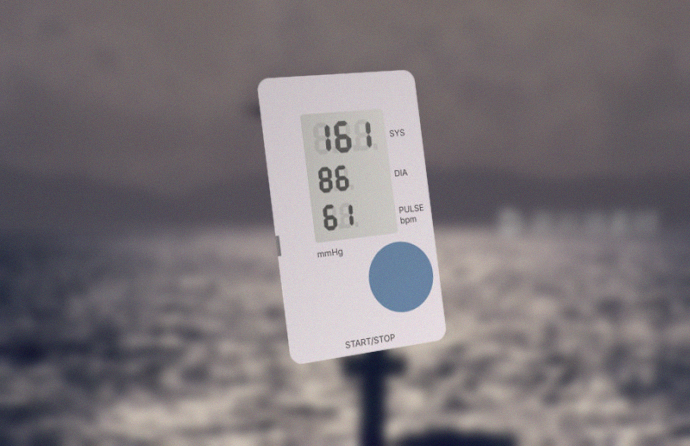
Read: 86 mmHg
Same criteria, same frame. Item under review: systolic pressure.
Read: 161 mmHg
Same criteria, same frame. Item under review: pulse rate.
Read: 61 bpm
